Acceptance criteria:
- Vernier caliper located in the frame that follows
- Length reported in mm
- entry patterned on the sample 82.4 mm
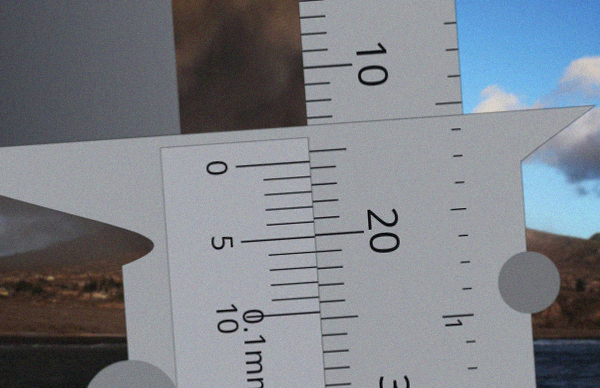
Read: 15.6 mm
